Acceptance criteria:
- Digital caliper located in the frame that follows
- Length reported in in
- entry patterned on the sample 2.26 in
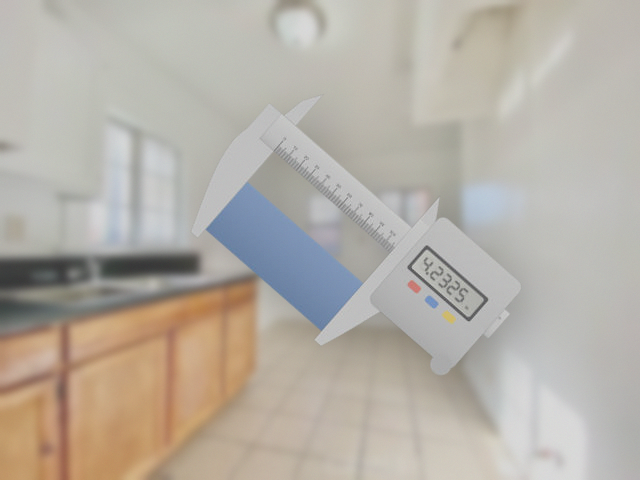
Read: 4.2325 in
